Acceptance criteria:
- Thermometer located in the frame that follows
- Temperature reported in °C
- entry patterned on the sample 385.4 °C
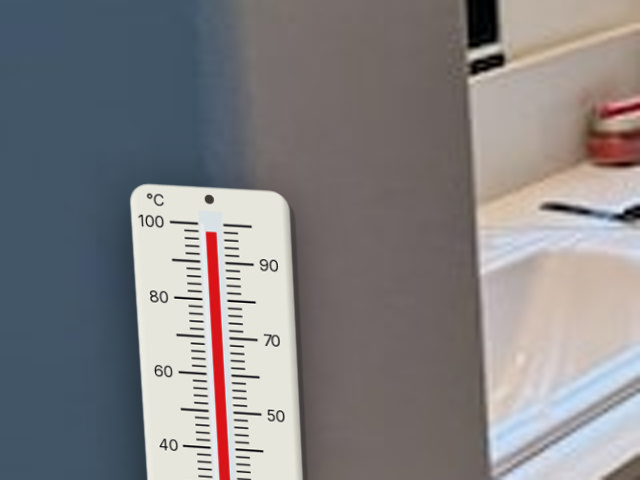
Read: 98 °C
